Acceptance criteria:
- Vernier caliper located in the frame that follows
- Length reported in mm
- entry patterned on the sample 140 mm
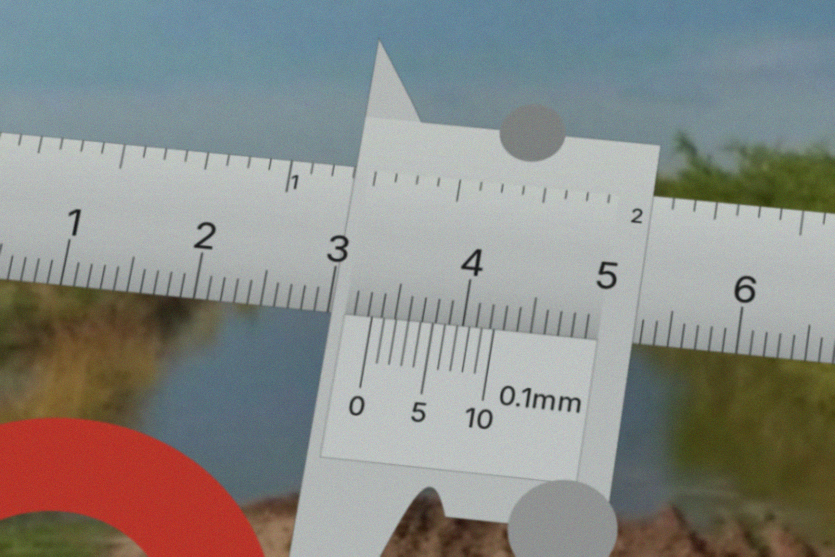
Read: 33.3 mm
